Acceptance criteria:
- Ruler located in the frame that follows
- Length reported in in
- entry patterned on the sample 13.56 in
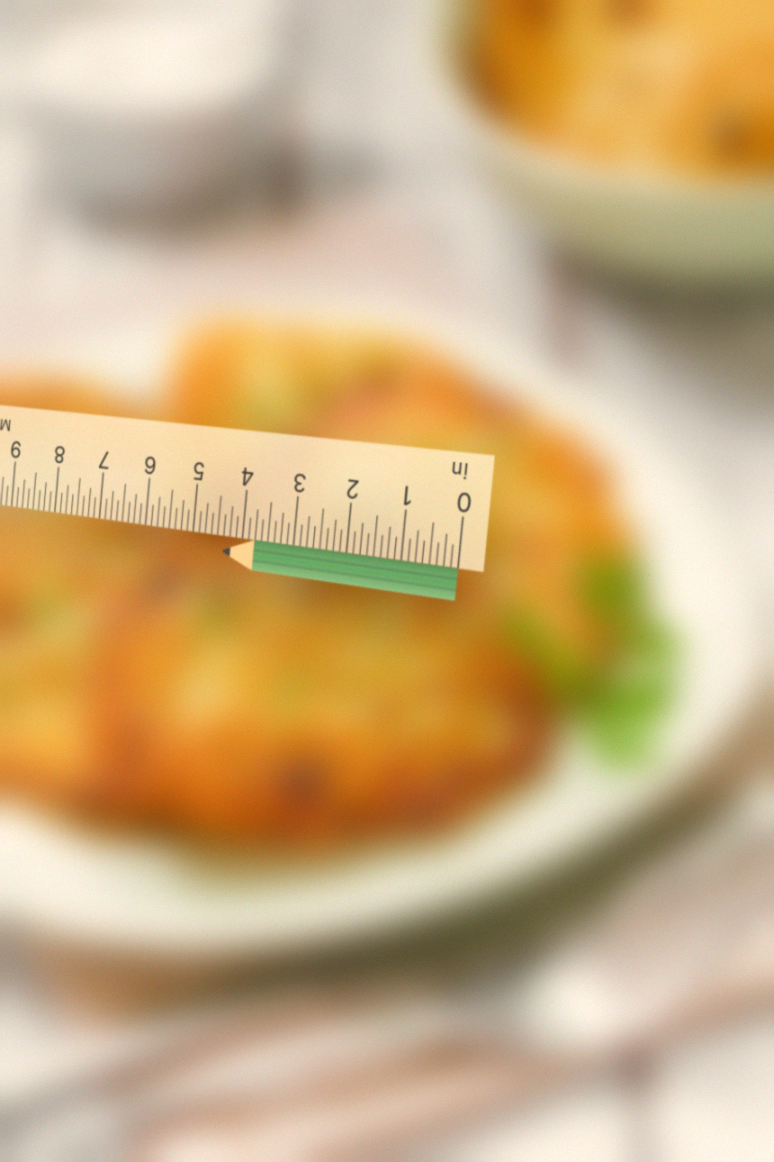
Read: 4.375 in
